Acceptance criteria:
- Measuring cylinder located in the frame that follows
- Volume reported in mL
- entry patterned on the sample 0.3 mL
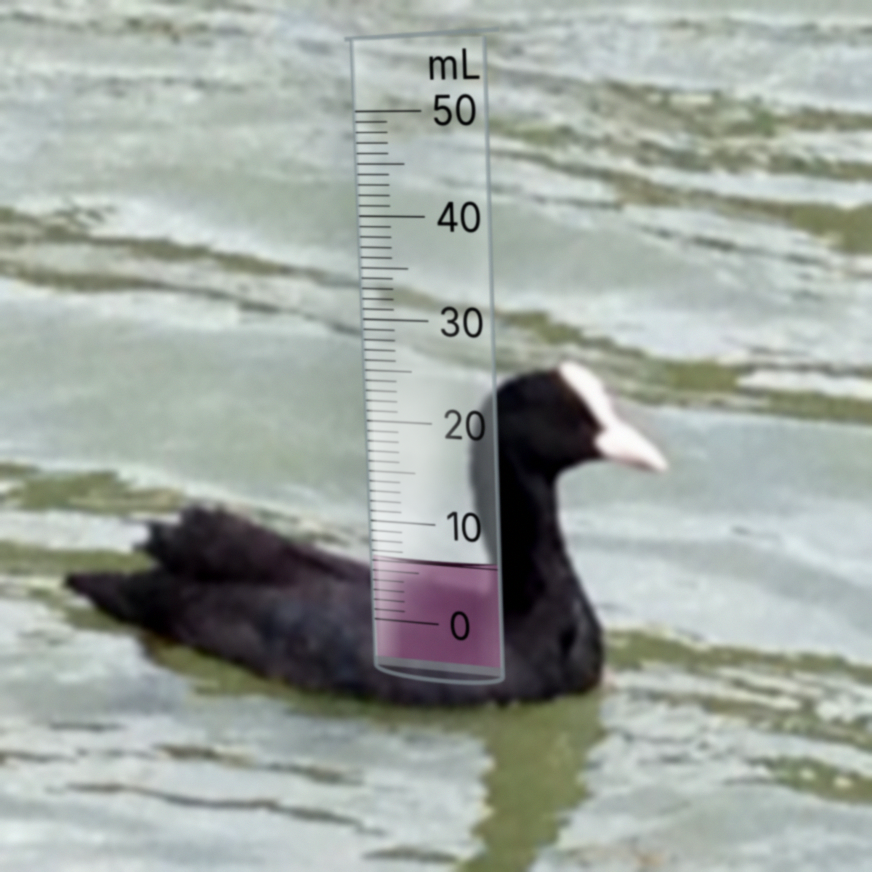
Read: 6 mL
